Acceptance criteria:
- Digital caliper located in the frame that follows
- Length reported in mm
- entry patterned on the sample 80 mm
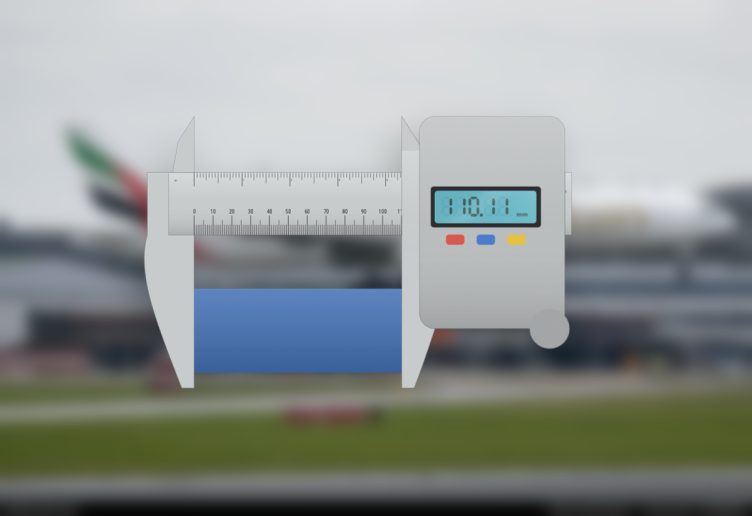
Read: 110.11 mm
